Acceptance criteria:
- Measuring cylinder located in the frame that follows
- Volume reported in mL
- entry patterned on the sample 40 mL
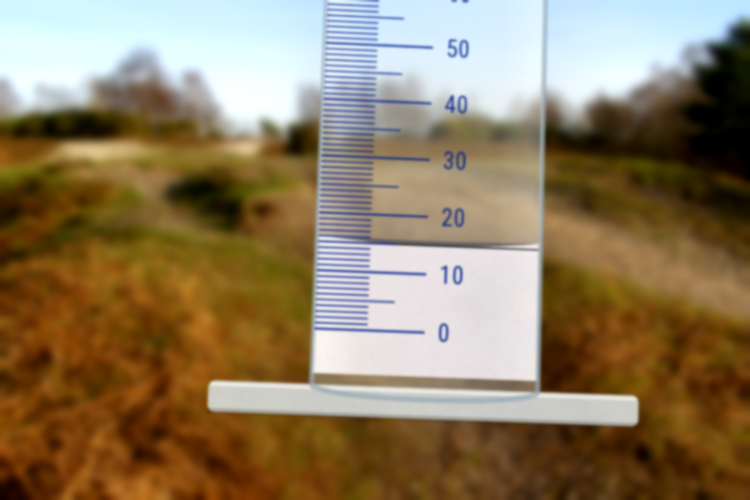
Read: 15 mL
